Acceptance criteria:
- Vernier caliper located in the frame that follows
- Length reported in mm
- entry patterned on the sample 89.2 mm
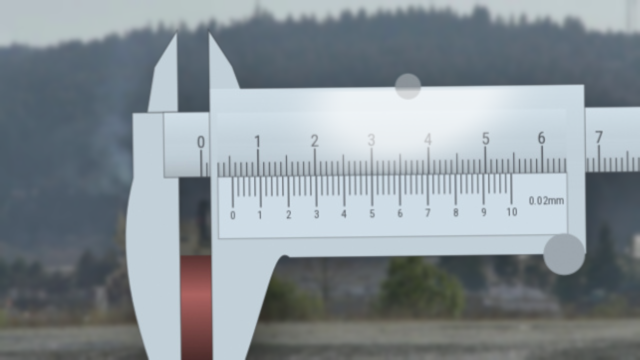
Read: 5.5 mm
